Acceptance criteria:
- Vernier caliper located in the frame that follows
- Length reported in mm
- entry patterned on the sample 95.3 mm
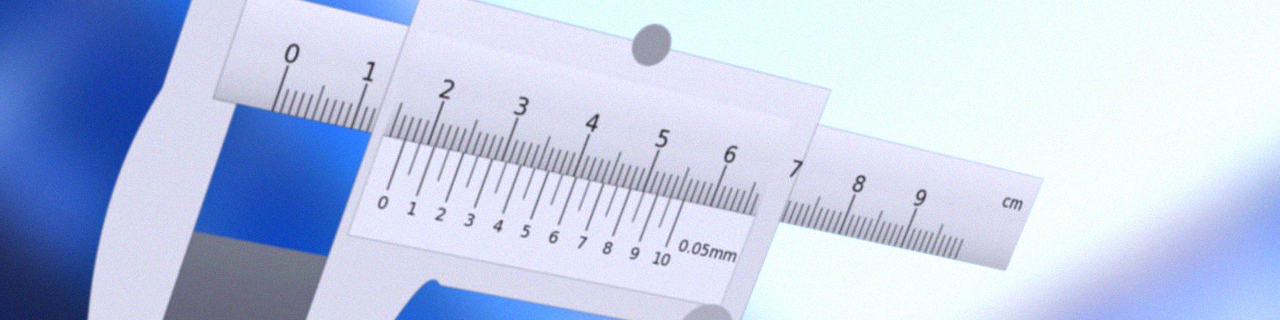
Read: 17.0 mm
